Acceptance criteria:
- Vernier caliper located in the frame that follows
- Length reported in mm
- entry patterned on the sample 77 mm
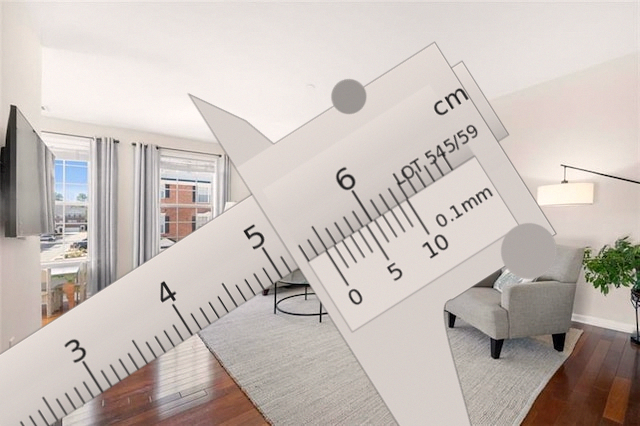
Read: 54.9 mm
